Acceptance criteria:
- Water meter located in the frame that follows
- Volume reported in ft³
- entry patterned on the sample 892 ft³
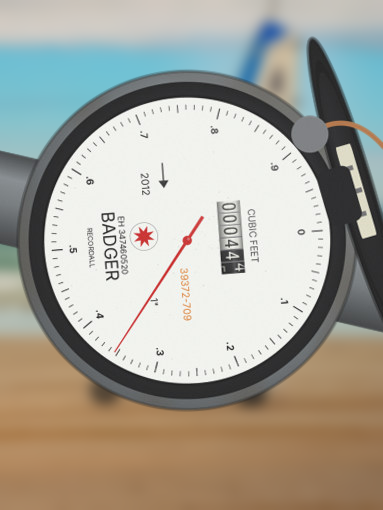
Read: 444.35 ft³
